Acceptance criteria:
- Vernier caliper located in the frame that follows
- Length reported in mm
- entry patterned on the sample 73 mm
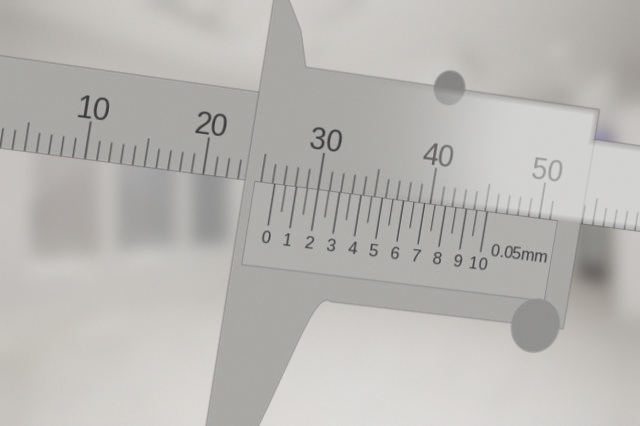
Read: 26.2 mm
